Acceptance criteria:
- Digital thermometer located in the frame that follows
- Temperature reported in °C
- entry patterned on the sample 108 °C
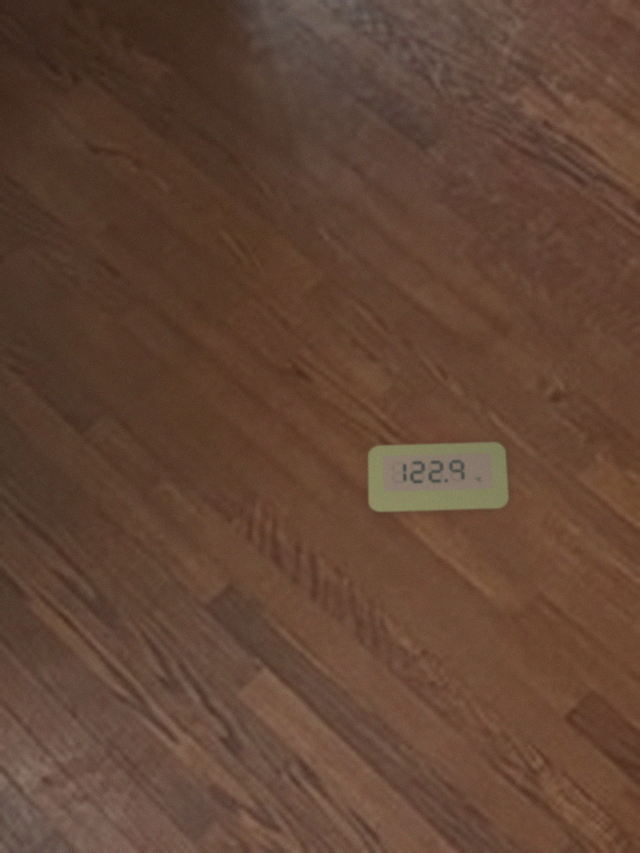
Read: 122.9 °C
